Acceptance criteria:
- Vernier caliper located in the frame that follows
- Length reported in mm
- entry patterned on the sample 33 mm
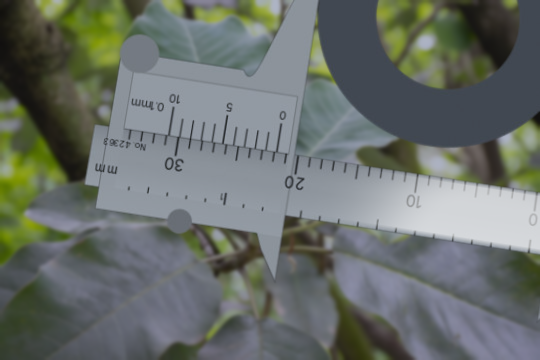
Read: 21.8 mm
